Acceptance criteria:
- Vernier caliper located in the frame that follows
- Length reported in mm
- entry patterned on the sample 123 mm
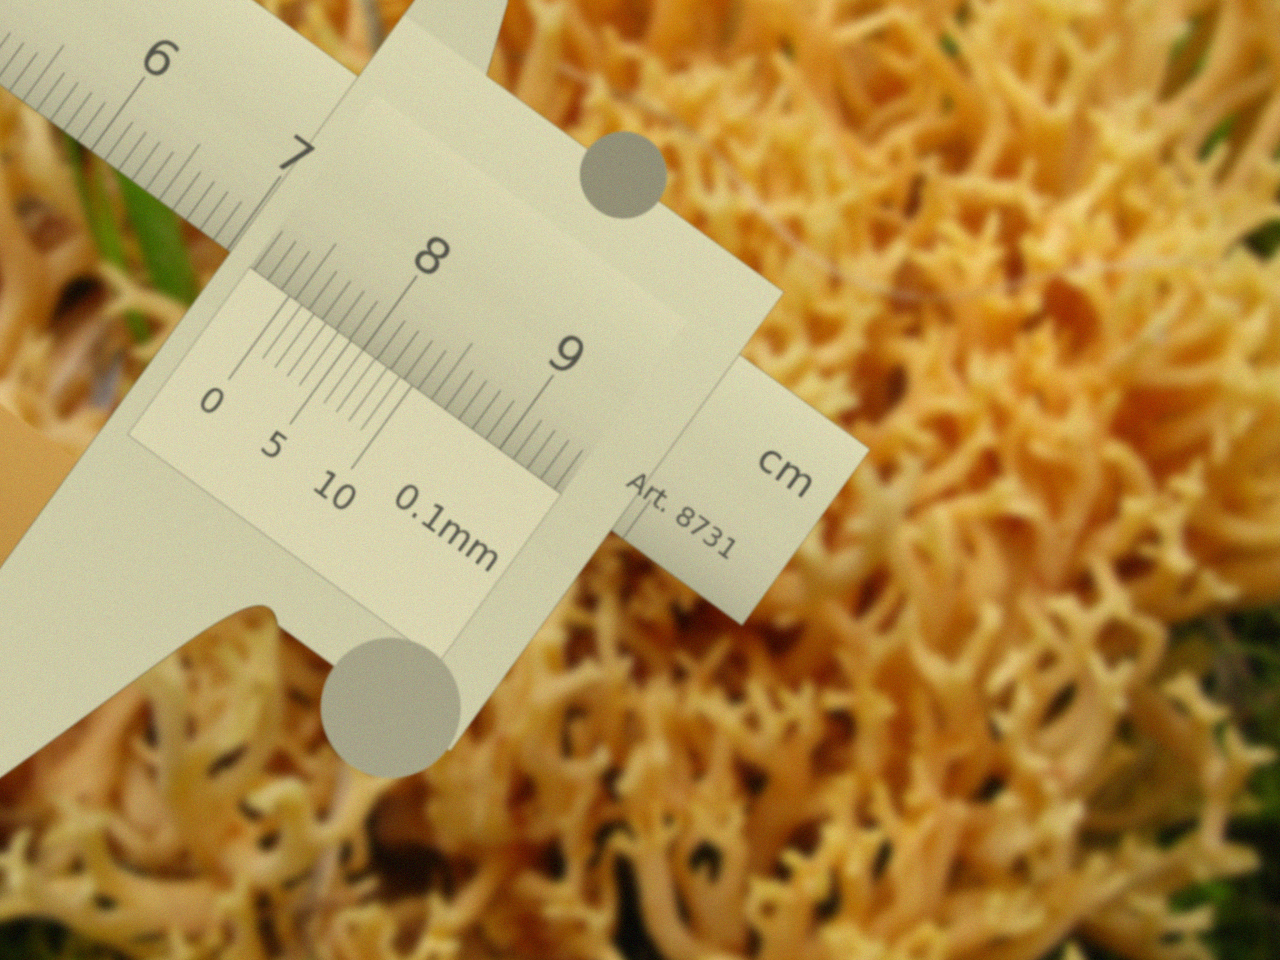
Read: 74.6 mm
